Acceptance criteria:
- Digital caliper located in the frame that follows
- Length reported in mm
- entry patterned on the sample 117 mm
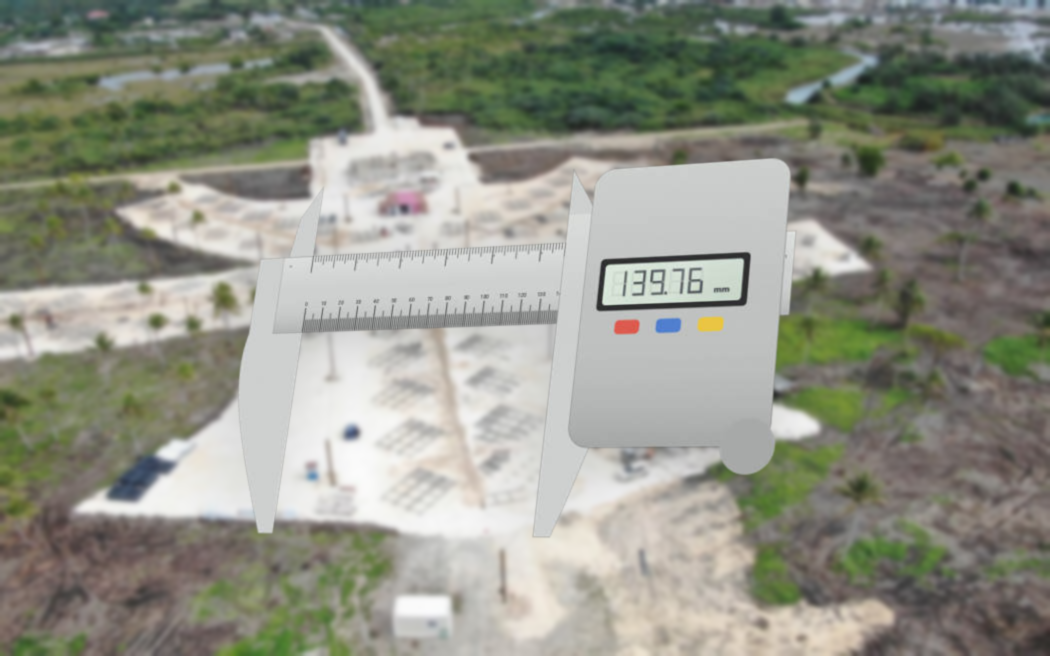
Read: 139.76 mm
